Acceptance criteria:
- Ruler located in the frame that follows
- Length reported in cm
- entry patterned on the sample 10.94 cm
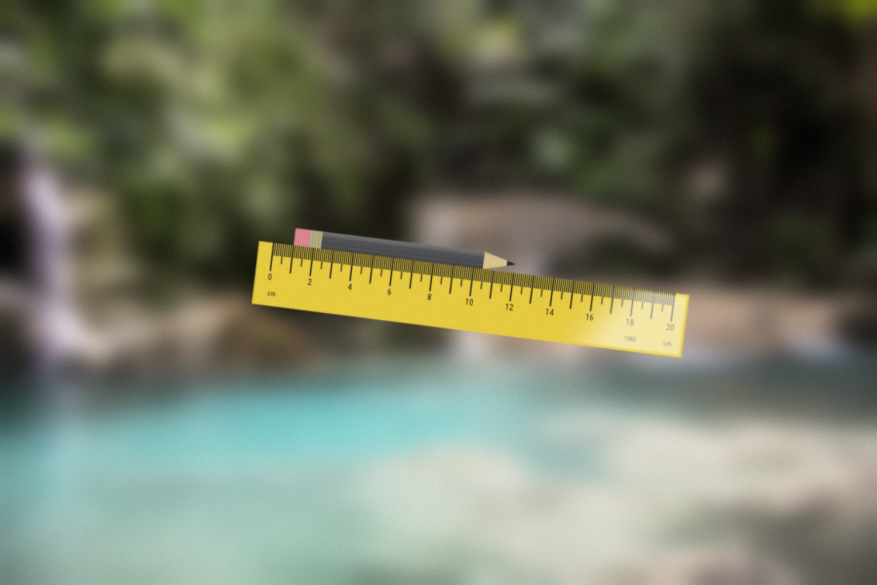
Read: 11 cm
